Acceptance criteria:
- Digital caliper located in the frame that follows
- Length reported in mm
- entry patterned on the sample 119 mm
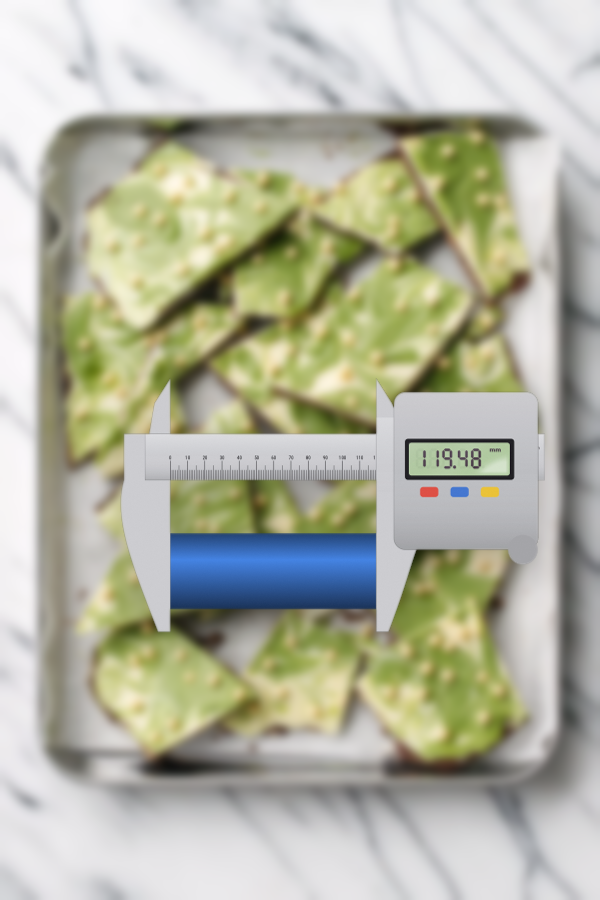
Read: 119.48 mm
